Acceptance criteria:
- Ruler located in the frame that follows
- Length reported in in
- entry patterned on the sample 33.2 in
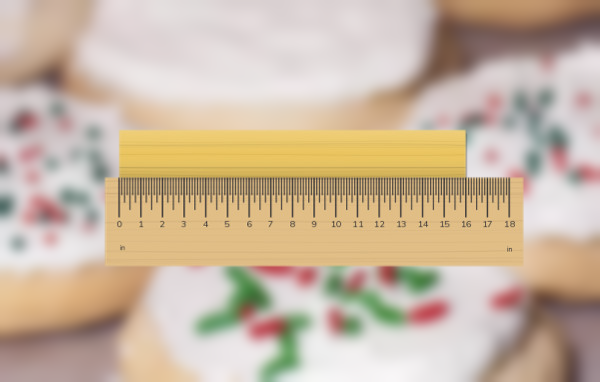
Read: 16 in
